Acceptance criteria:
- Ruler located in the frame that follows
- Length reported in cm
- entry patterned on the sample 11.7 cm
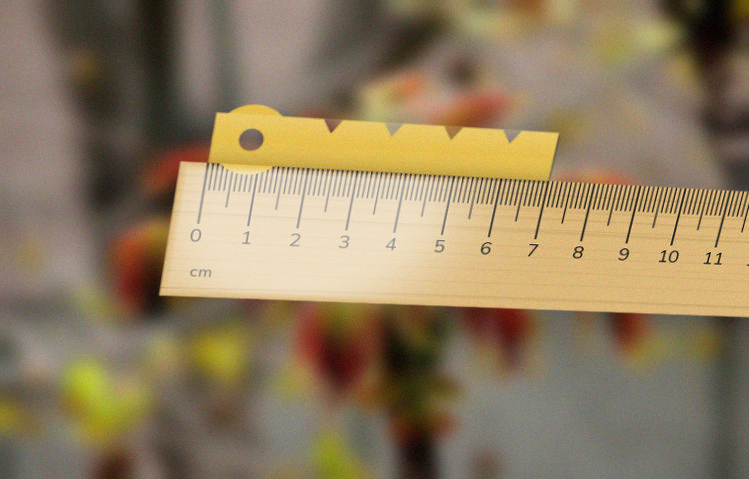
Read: 7 cm
